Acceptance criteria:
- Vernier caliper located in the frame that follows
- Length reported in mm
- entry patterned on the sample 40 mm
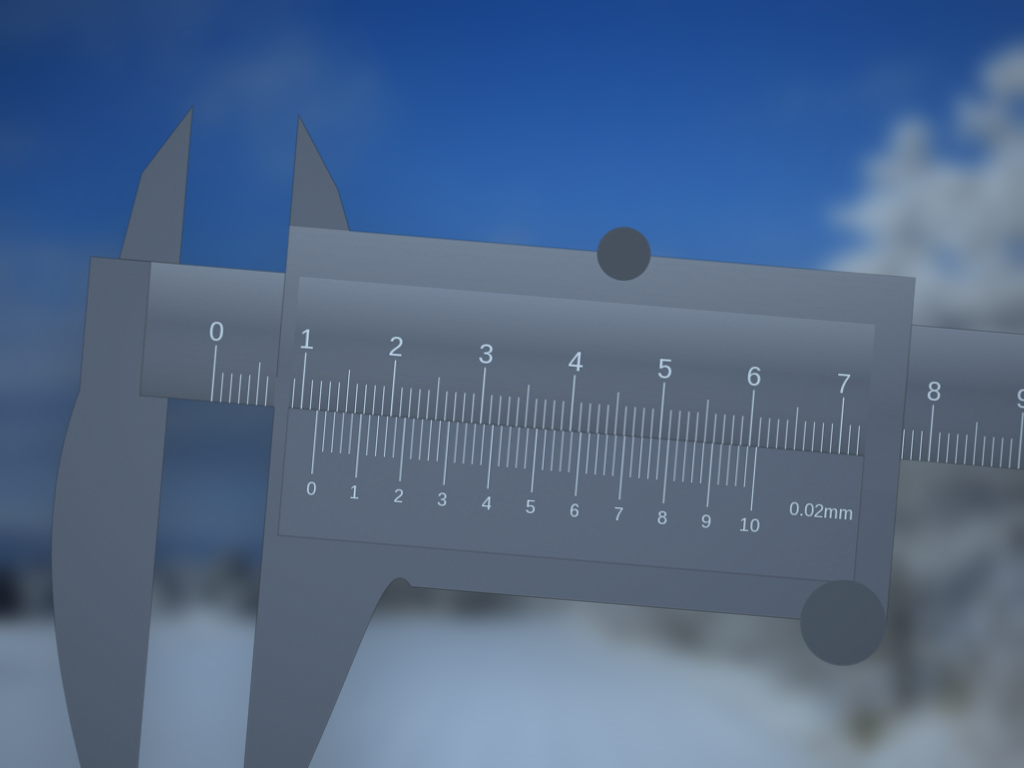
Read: 11.8 mm
